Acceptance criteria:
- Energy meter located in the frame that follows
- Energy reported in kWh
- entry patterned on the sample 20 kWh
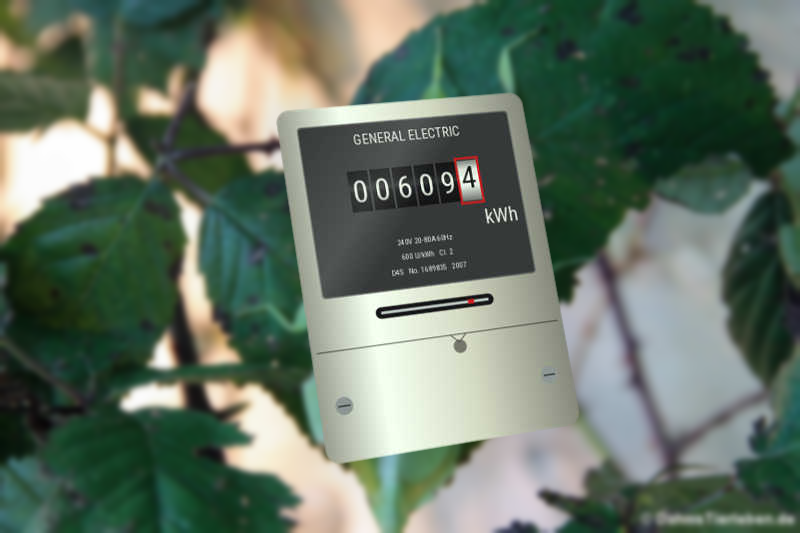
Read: 609.4 kWh
